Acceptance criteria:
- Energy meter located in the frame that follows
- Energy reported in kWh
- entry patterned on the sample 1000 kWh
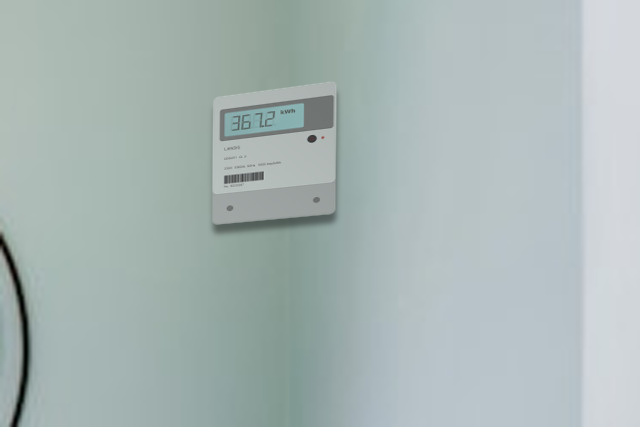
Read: 367.2 kWh
